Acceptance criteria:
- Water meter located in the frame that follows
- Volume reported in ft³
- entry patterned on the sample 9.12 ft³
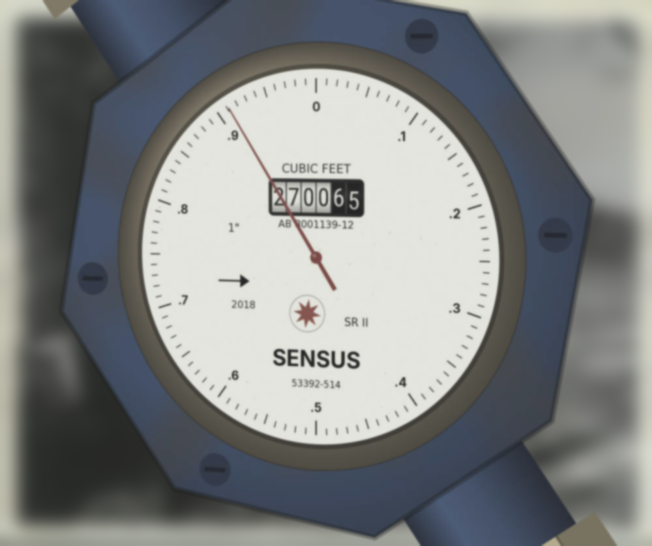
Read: 270064.91 ft³
